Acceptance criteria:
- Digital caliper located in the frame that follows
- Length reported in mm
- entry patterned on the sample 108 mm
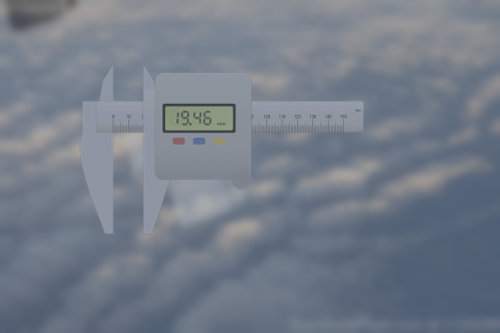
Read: 19.46 mm
